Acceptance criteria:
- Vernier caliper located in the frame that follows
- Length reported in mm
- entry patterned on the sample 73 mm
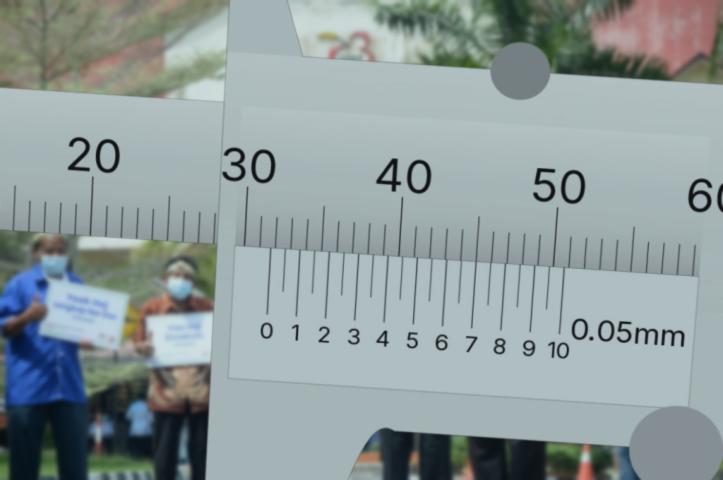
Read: 31.7 mm
